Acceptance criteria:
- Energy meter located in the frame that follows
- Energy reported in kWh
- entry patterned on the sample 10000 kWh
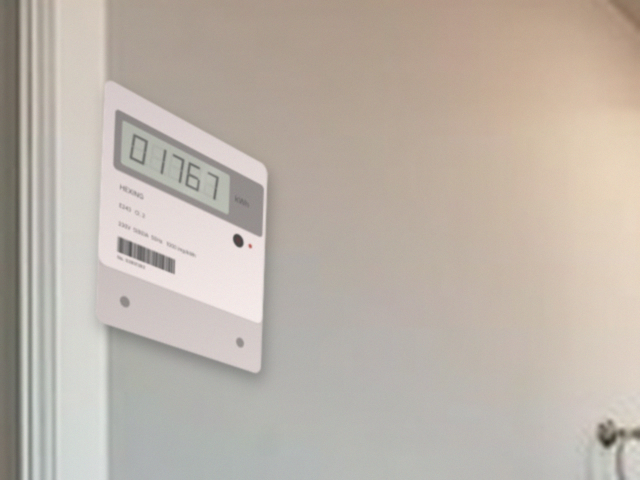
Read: 1767 kWh
